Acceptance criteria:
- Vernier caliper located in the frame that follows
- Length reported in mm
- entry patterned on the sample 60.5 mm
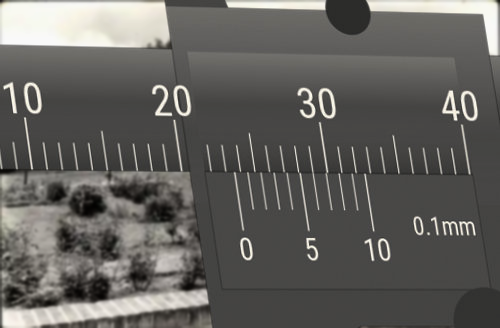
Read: 23.6 mm
